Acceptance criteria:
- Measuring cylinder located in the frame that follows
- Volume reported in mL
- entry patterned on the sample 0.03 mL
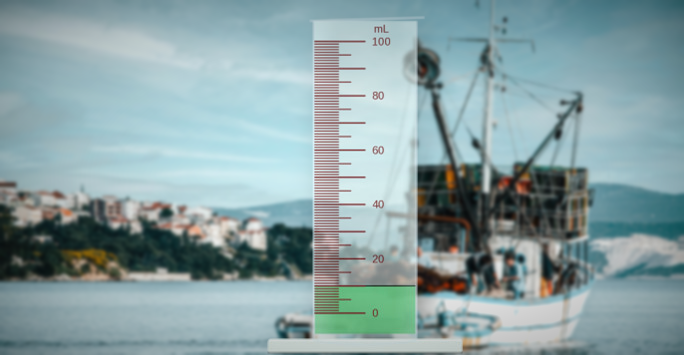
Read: 10 mL
